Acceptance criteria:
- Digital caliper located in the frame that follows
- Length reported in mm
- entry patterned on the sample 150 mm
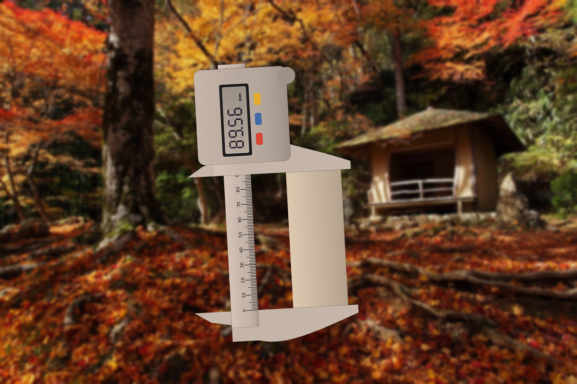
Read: 89.56 mm
